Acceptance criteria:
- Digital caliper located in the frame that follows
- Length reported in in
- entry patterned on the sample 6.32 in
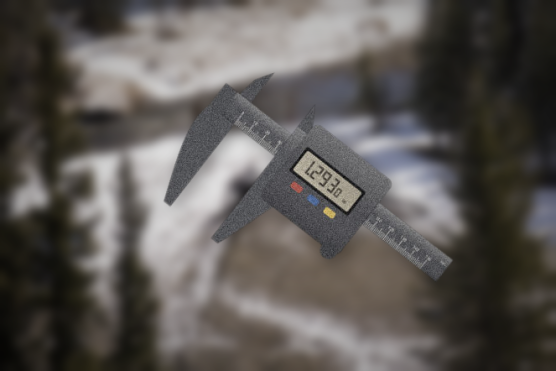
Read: 1.2930 in
